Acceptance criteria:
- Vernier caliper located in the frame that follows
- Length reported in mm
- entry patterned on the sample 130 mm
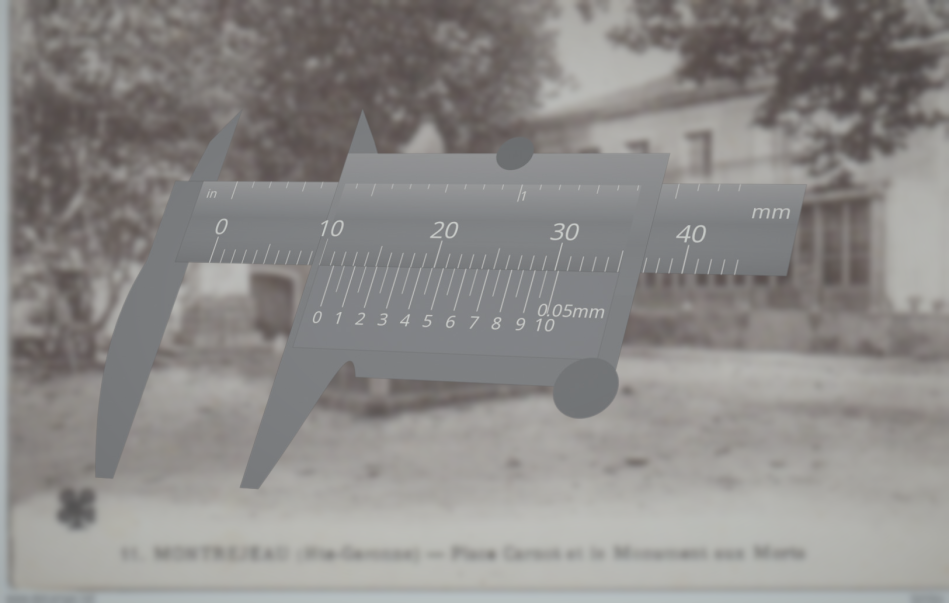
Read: 11.3 mm
